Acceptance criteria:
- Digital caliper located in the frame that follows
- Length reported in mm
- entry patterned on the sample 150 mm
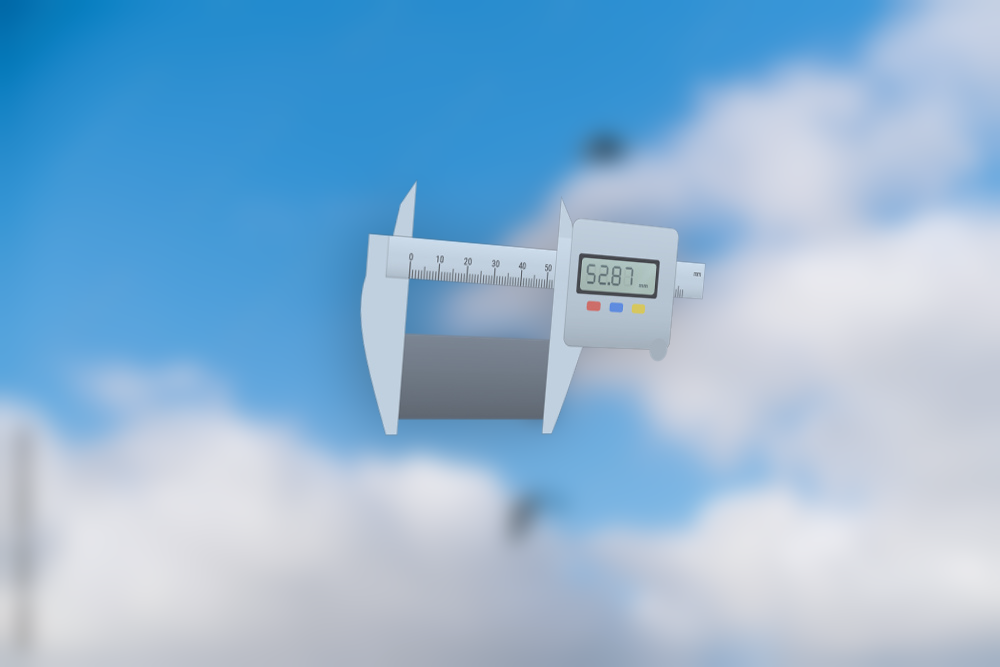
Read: 52.87 mm
